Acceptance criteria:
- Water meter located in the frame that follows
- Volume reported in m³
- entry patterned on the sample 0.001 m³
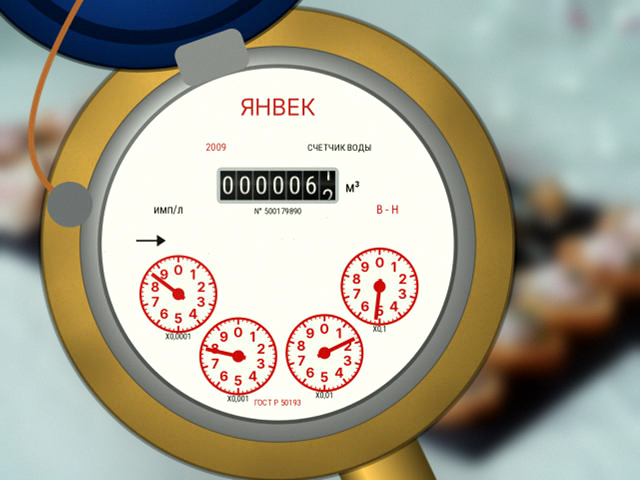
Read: 61.5178 m³
